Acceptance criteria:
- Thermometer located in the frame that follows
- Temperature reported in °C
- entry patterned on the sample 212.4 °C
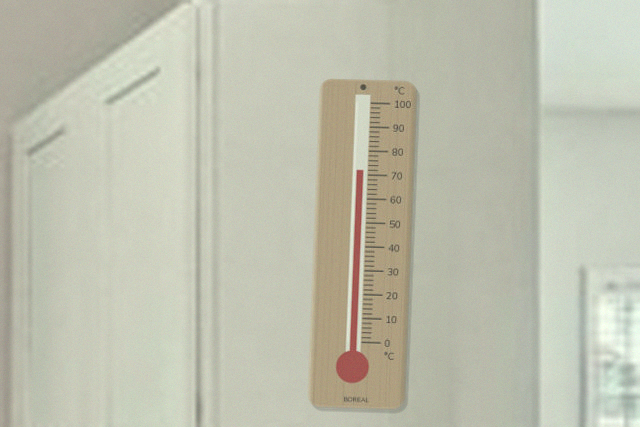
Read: 72 °C
